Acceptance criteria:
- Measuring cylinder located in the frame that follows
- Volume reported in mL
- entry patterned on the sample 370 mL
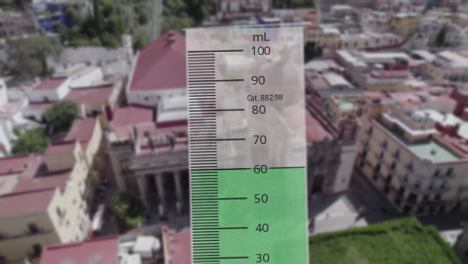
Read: 60 mL
